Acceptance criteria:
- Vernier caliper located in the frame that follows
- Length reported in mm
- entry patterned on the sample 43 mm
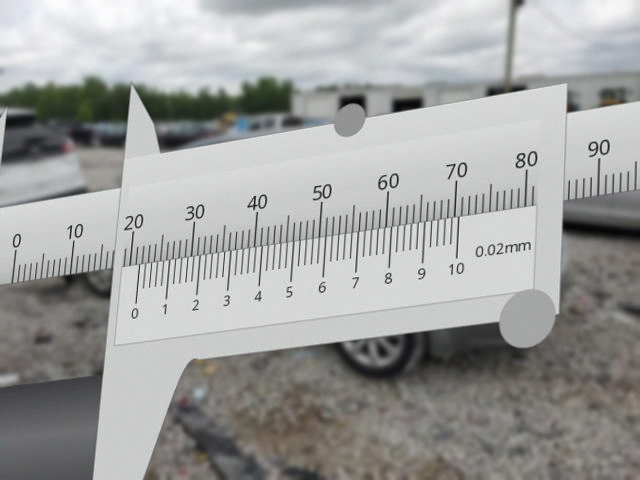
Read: 21.6 mm
